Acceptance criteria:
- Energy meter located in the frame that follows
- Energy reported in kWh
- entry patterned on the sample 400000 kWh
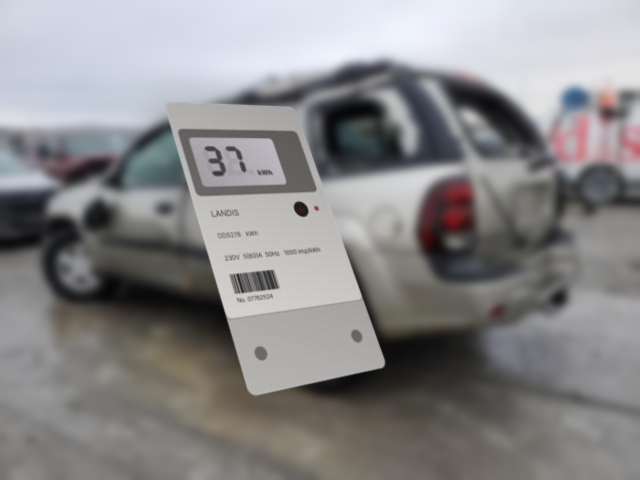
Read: 37 kWh
